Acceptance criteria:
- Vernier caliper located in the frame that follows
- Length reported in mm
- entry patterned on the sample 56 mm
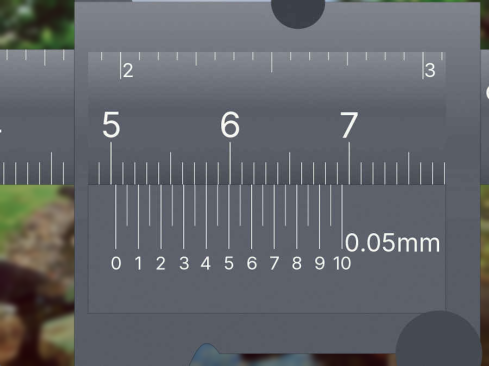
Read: 50.4 mm
